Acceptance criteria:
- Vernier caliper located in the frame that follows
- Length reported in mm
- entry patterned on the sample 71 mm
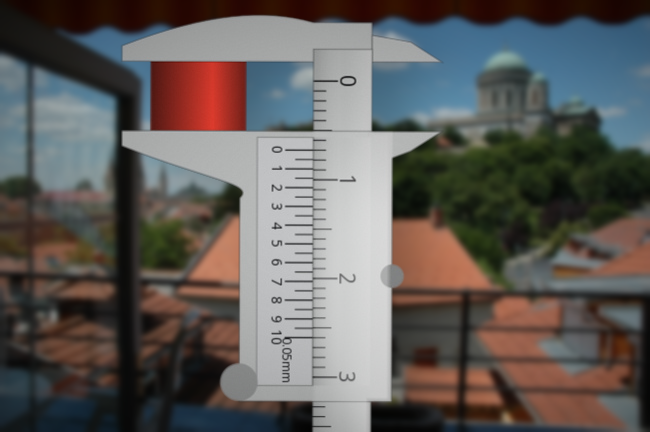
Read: 7.0 mm
